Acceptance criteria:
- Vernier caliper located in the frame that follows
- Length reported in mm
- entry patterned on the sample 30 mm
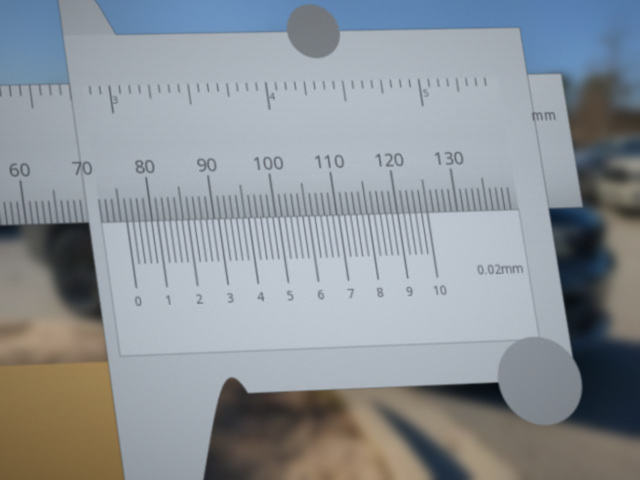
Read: 76.0 mm
